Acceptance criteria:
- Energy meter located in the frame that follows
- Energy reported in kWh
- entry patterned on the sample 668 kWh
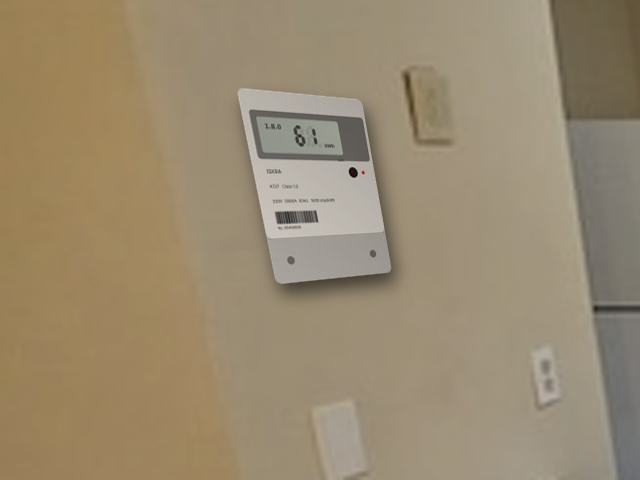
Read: 61 kWh
